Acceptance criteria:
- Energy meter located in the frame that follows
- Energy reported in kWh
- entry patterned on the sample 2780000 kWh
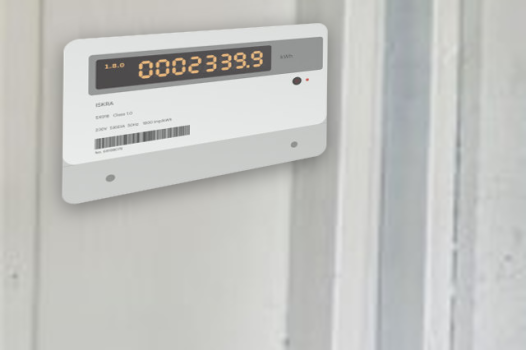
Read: 2339.9 kWh
